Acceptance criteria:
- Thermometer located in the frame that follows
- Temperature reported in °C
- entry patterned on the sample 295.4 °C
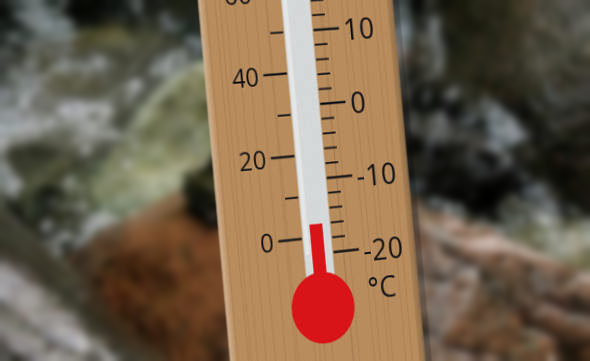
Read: -16 °C
